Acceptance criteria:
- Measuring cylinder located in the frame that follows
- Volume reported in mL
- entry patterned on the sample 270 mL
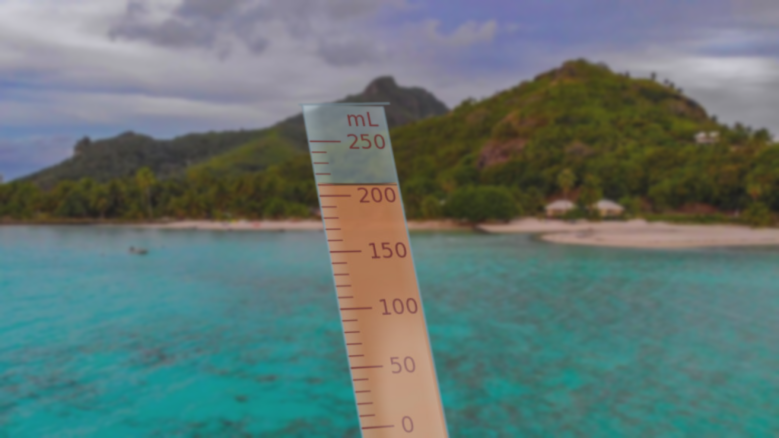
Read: 210 mL
